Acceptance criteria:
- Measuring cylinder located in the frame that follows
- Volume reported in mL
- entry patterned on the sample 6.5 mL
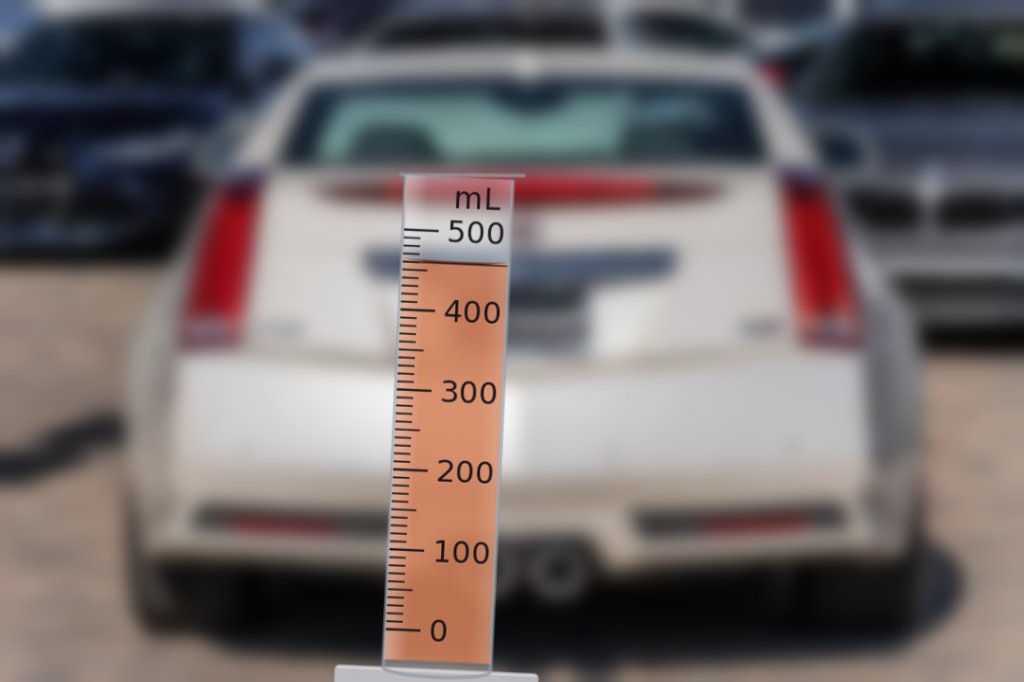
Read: 460 mL
